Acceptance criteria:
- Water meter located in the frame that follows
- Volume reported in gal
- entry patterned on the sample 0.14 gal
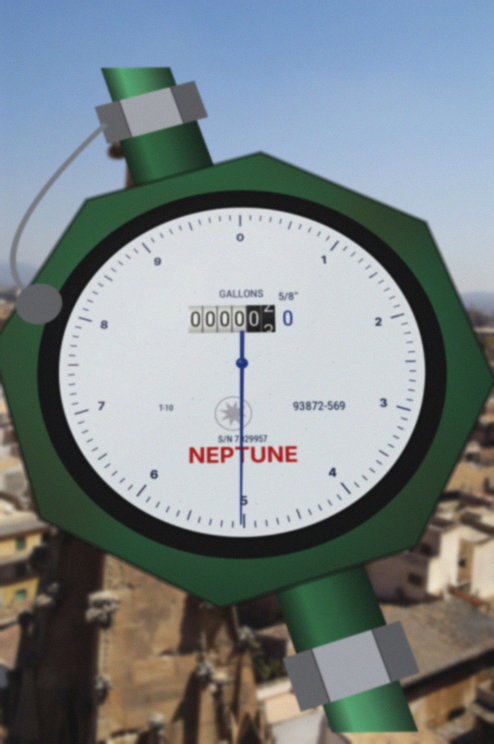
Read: 25.0 gal
